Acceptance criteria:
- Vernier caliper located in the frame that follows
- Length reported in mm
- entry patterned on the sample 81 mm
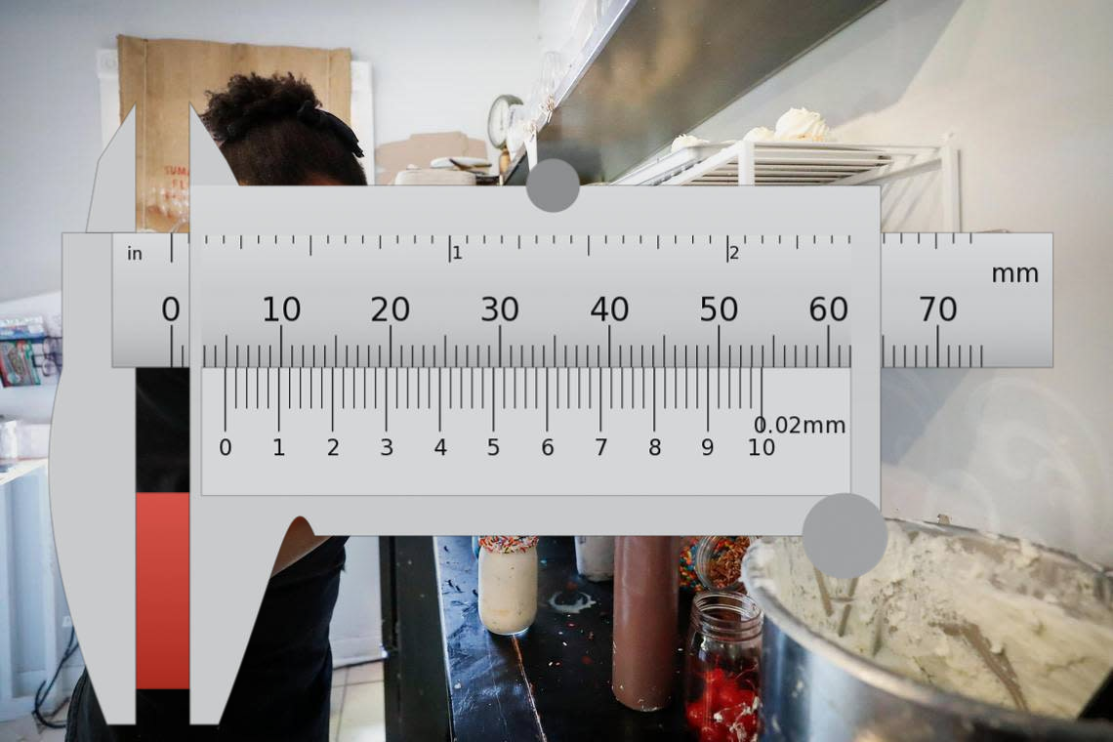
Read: 4.9 mm
